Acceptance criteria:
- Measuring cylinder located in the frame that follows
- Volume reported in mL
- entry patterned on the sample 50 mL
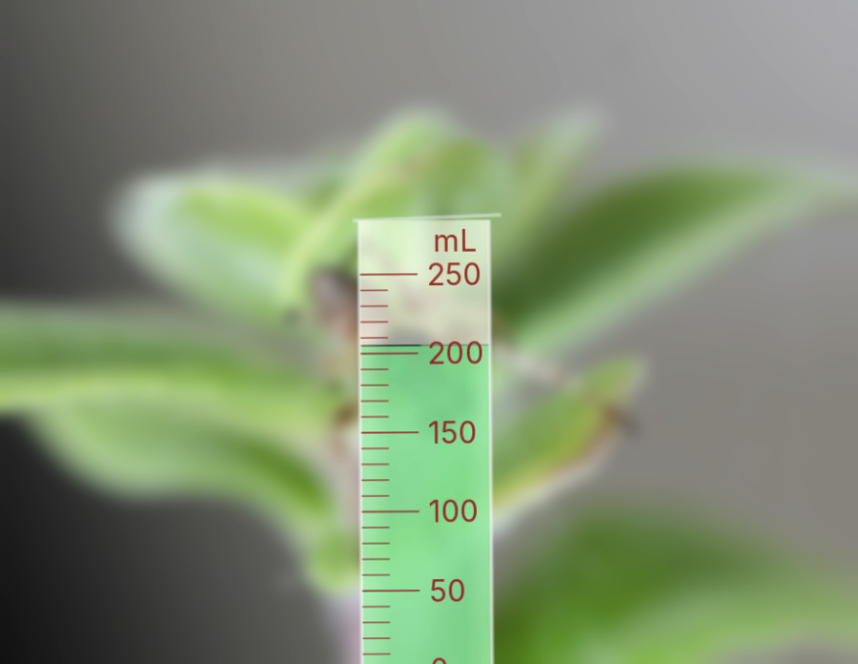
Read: 205 mL
